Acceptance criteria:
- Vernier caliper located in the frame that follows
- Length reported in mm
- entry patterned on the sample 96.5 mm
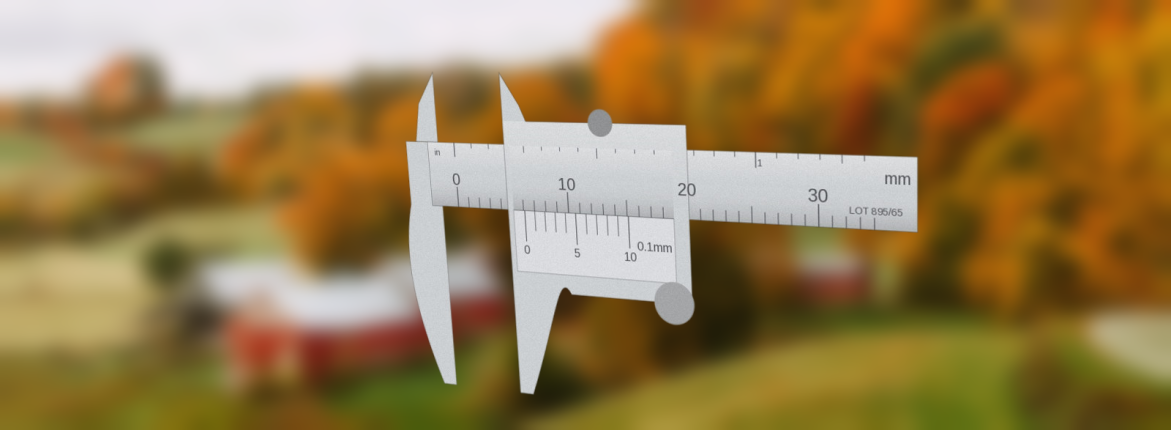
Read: 6.1 mm
